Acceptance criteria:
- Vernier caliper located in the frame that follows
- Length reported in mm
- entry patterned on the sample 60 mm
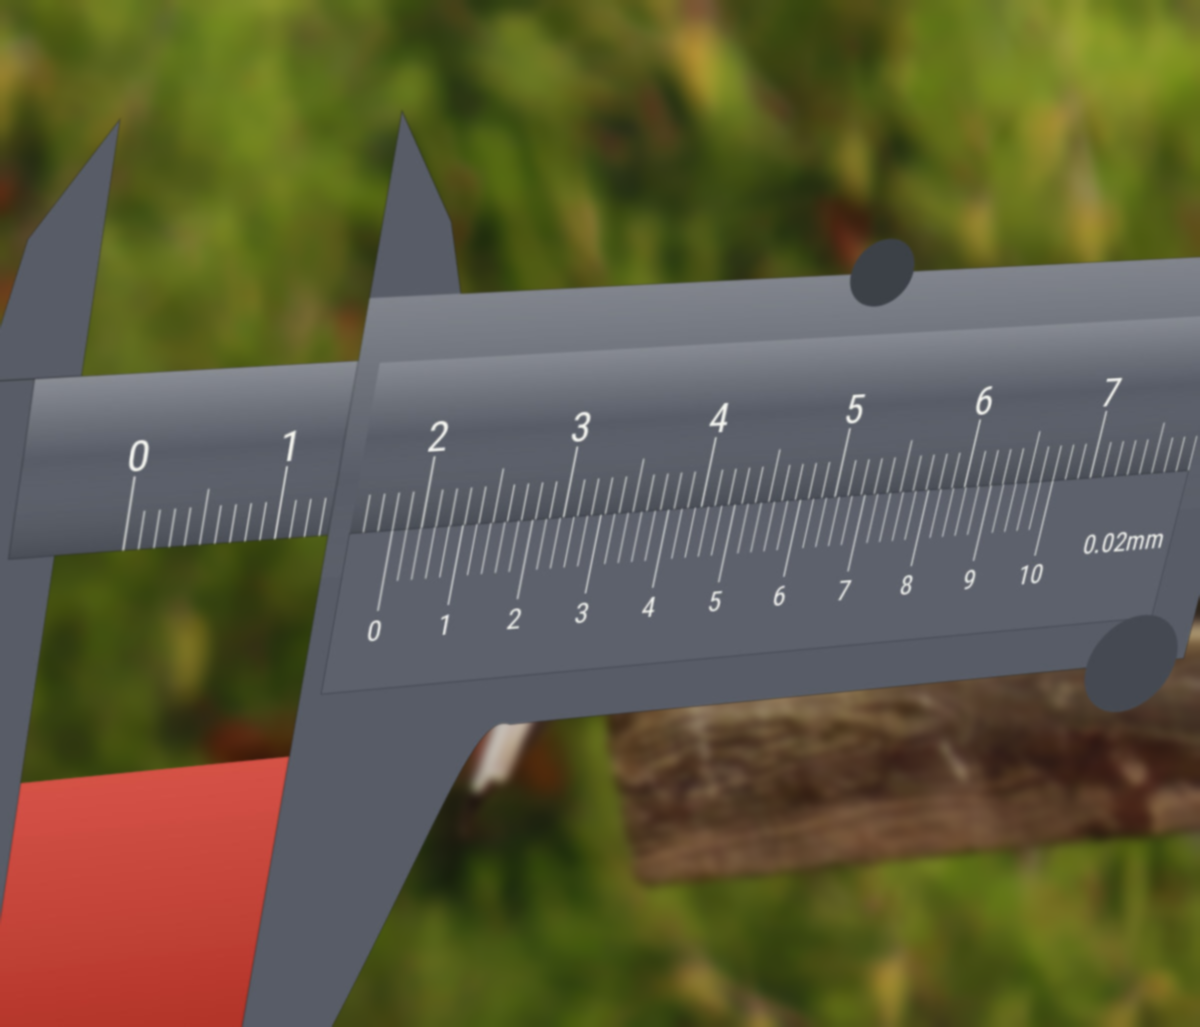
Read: 18.0 mm
